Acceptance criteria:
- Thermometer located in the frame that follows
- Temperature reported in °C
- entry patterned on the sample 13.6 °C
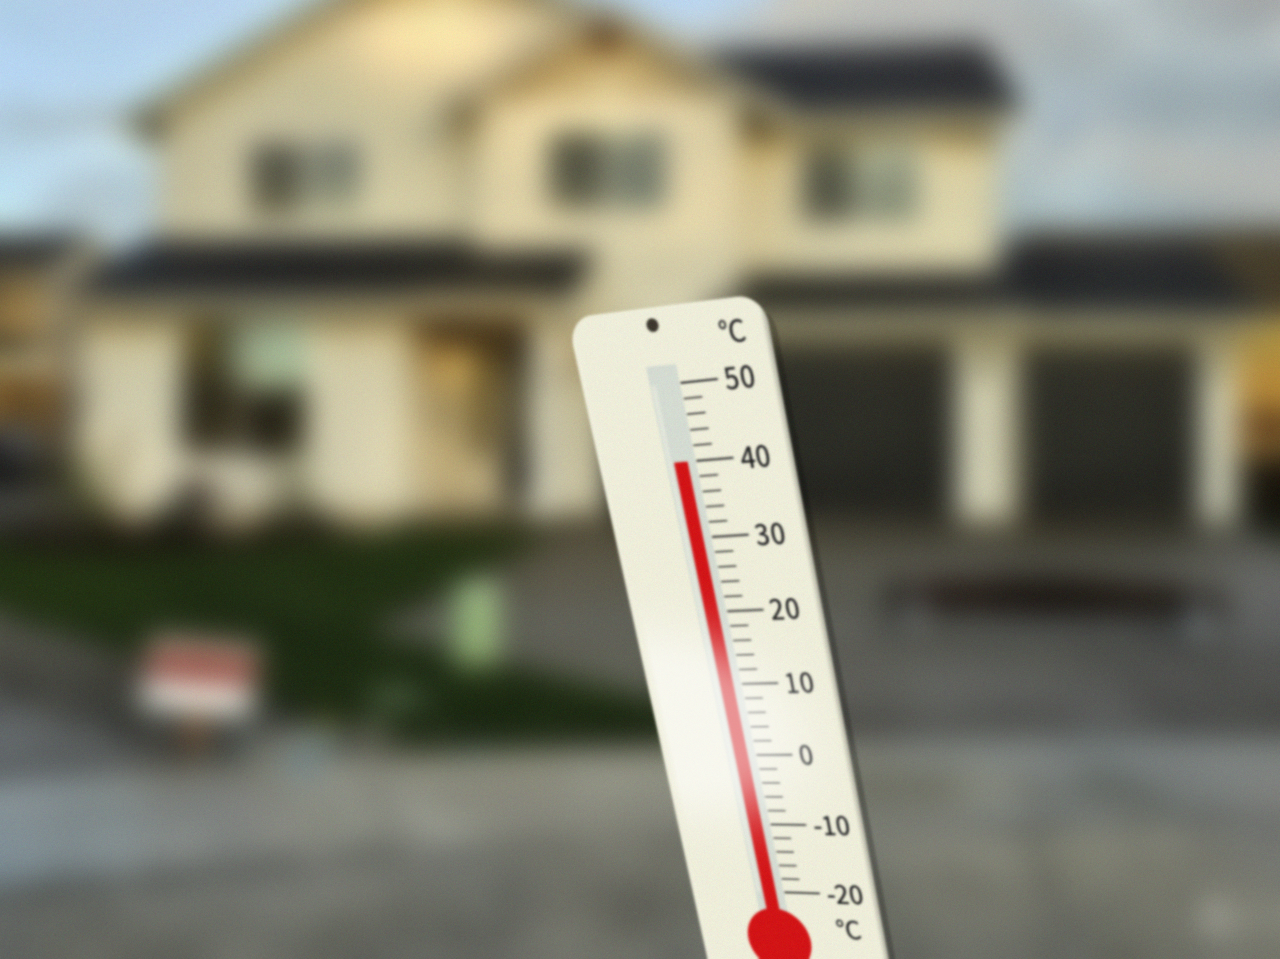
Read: 40 °C
